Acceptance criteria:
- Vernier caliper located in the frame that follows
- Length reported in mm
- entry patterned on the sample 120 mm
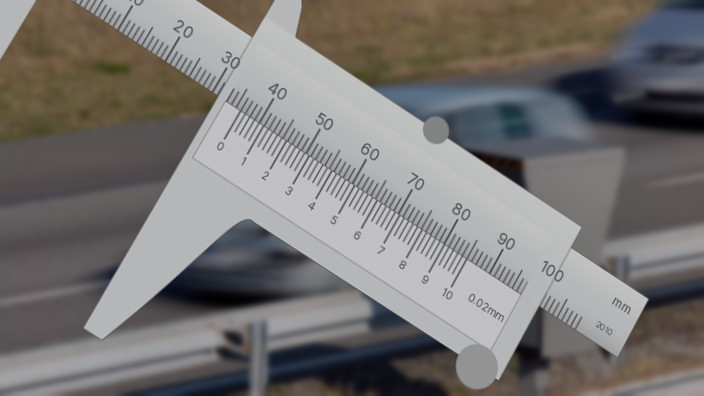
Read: 36.0 mm
